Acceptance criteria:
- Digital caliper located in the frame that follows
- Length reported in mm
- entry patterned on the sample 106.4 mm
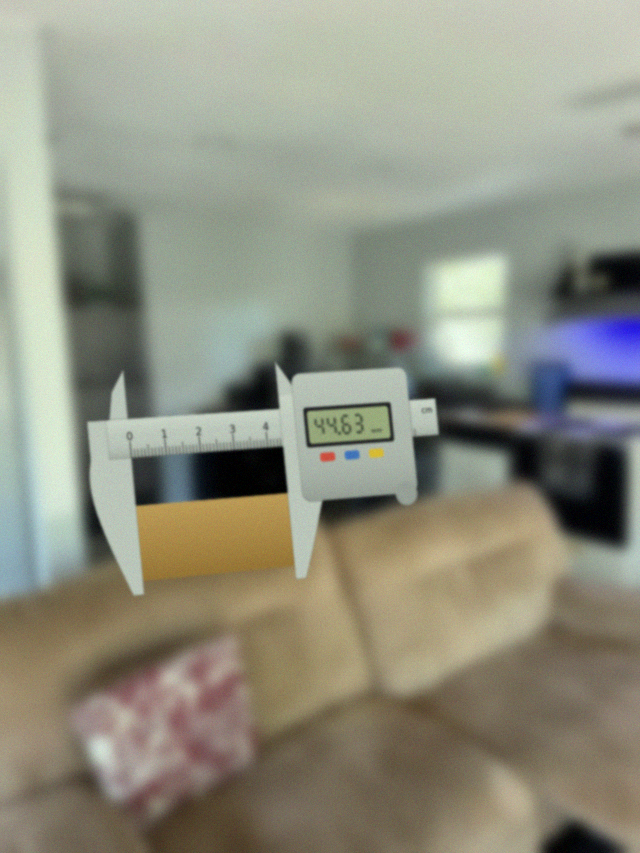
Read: 44.63 mm
